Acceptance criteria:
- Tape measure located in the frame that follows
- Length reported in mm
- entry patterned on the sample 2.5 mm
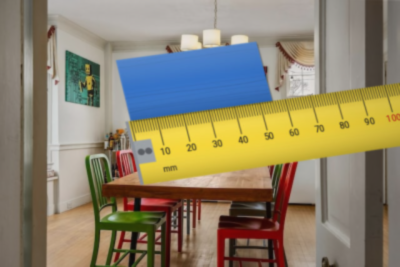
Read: 55 mm
